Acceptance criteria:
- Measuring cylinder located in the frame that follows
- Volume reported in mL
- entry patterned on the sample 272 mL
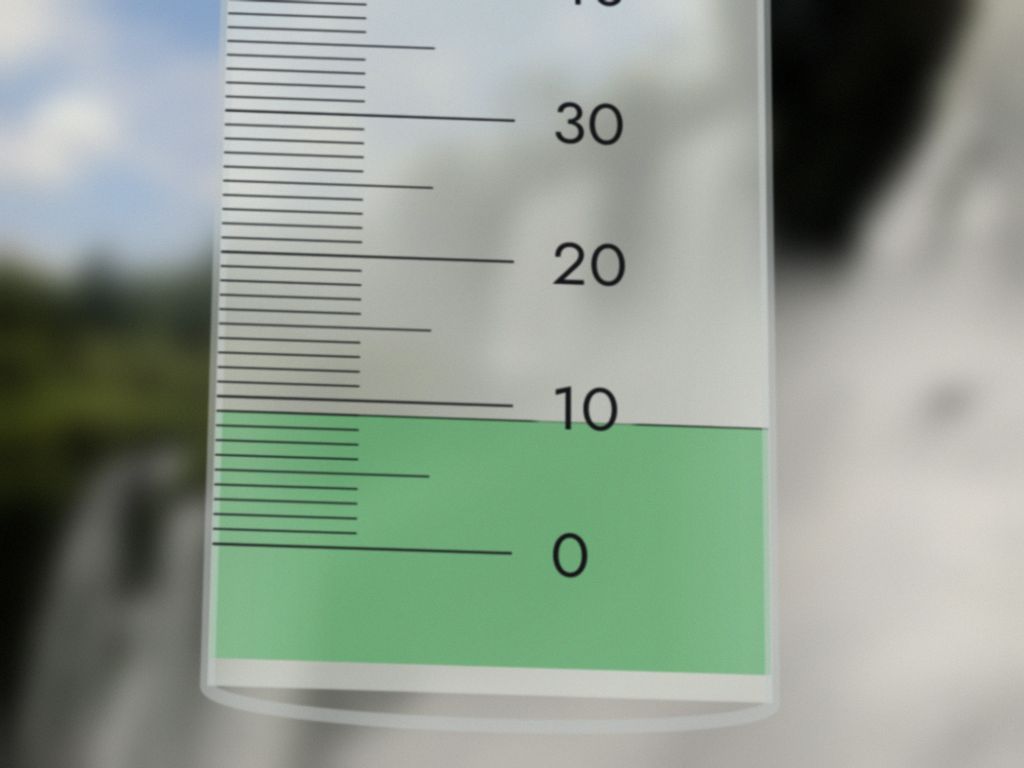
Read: 9 mL
